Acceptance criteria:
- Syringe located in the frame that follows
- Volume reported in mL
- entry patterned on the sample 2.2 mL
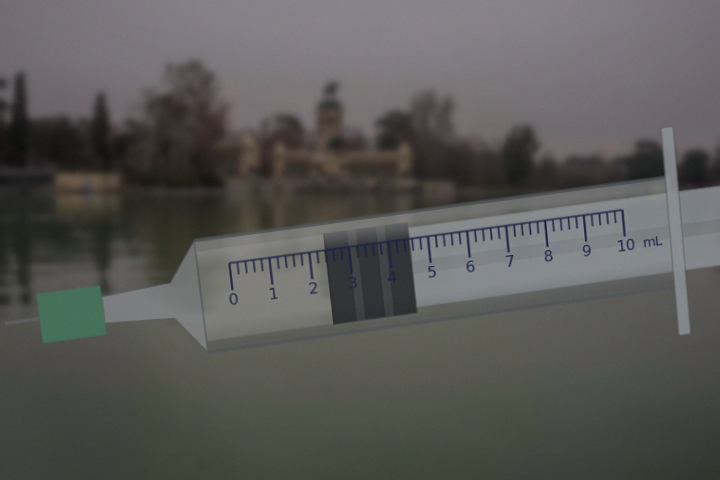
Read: 2.4 mL
